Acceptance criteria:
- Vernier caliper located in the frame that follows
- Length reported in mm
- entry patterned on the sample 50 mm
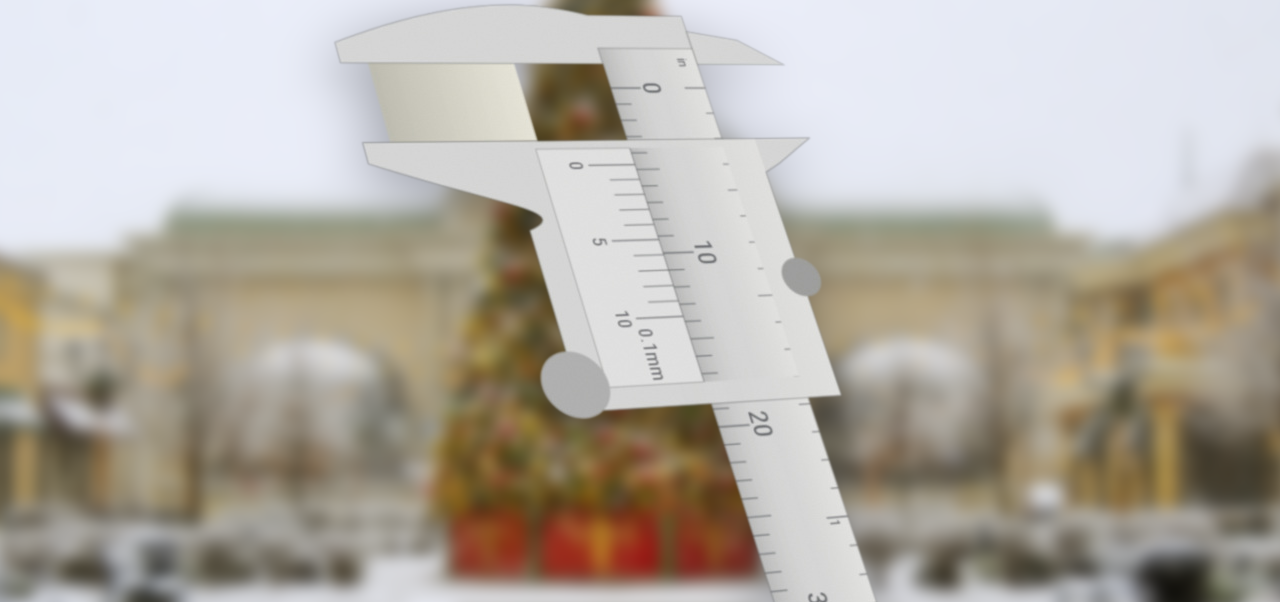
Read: 4.7 mm
